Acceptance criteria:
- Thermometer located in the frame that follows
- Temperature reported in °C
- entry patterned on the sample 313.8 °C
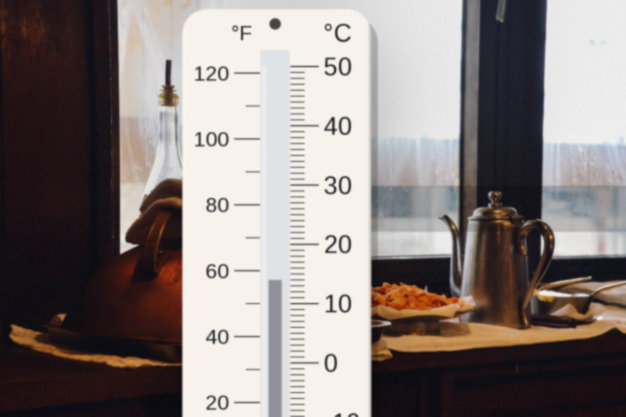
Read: 14 °C
